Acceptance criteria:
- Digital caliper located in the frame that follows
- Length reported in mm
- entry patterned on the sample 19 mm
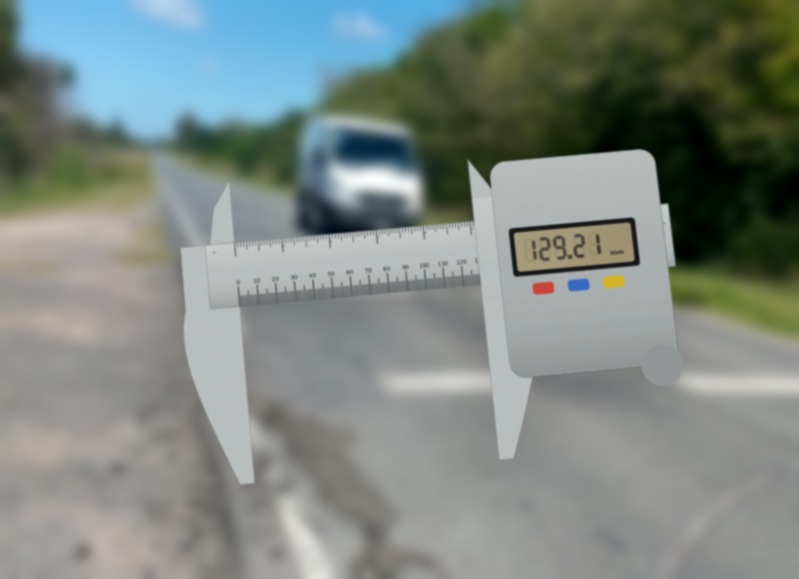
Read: 129.21 mm
